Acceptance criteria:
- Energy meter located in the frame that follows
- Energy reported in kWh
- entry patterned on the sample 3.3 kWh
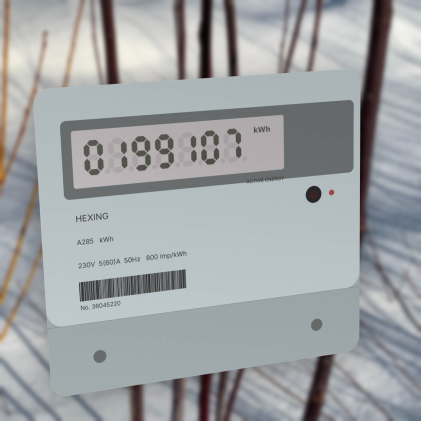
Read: 199107 kWh
